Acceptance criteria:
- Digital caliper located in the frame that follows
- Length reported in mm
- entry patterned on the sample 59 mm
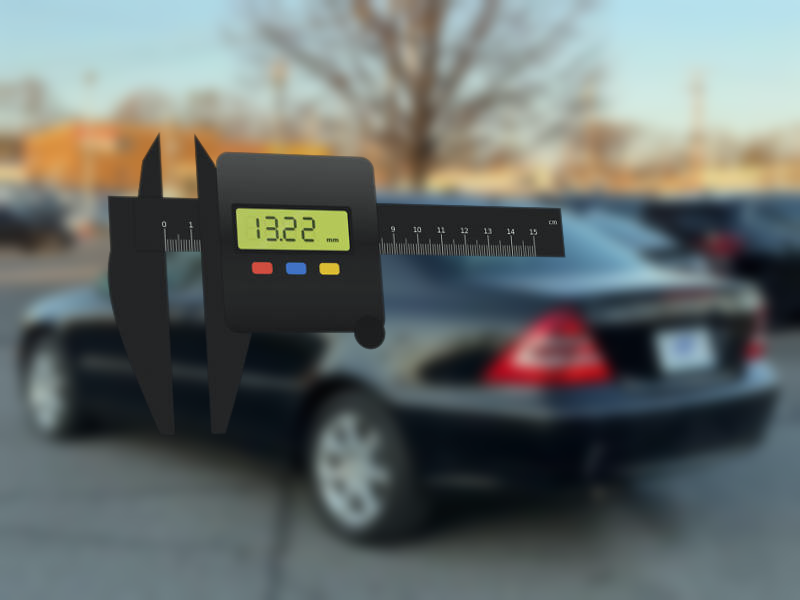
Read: 13.22 mm
